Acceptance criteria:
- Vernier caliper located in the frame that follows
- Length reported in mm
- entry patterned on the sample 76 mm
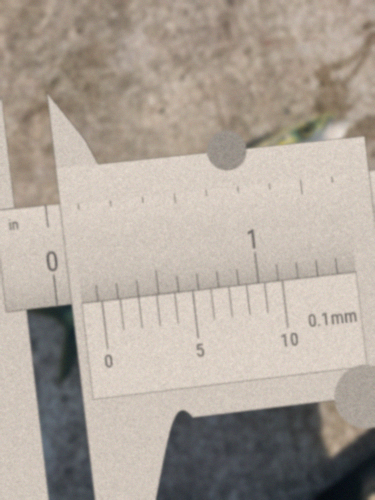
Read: 2.2 mm
